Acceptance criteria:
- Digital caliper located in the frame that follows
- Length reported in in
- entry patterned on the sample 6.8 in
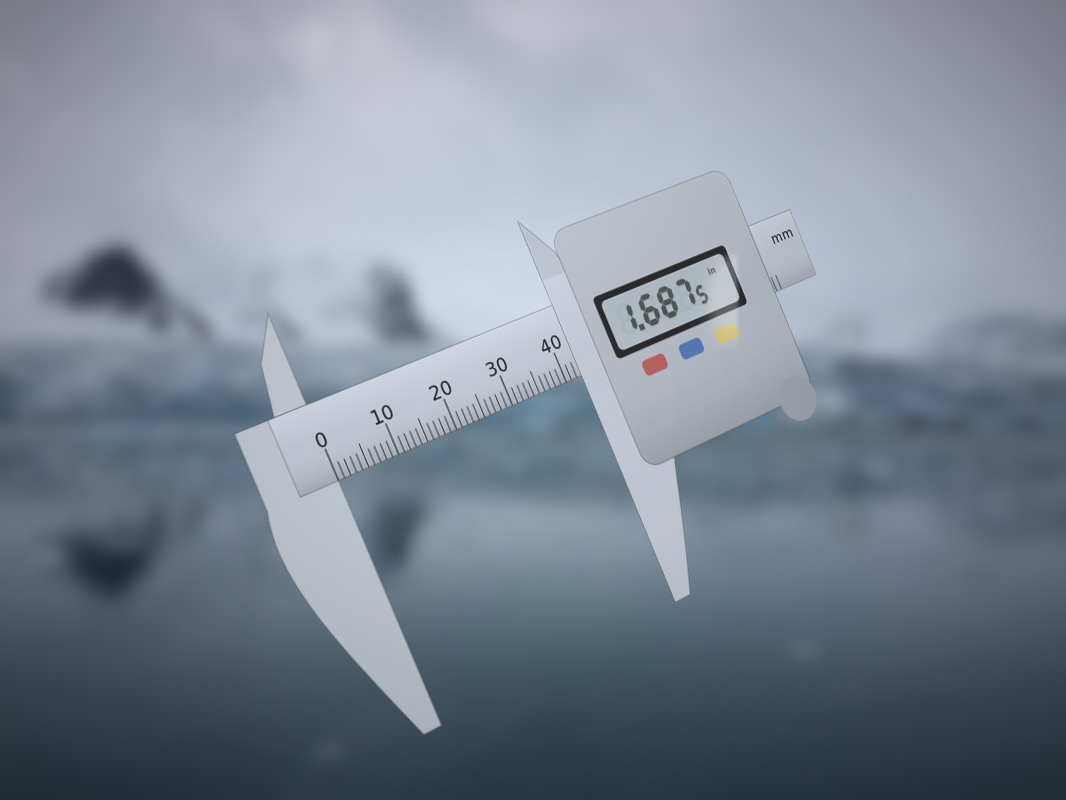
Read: 1.6875 in
